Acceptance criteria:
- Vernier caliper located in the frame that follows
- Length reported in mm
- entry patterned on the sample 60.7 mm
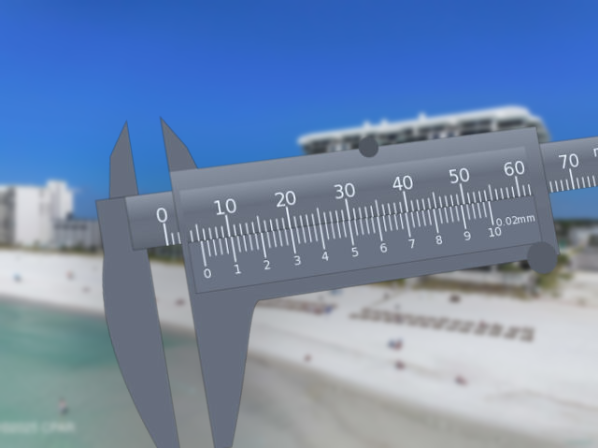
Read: 5.4 mm
